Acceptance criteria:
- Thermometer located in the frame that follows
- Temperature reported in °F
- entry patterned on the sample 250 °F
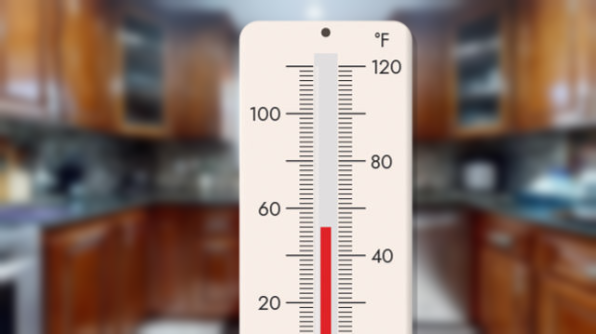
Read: 52 °F
